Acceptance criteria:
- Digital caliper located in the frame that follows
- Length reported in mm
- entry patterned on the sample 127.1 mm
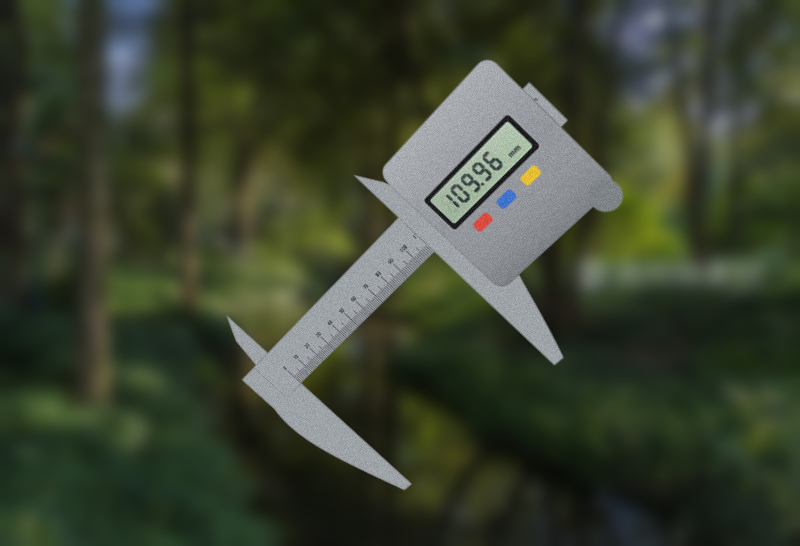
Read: 109.96 mm
